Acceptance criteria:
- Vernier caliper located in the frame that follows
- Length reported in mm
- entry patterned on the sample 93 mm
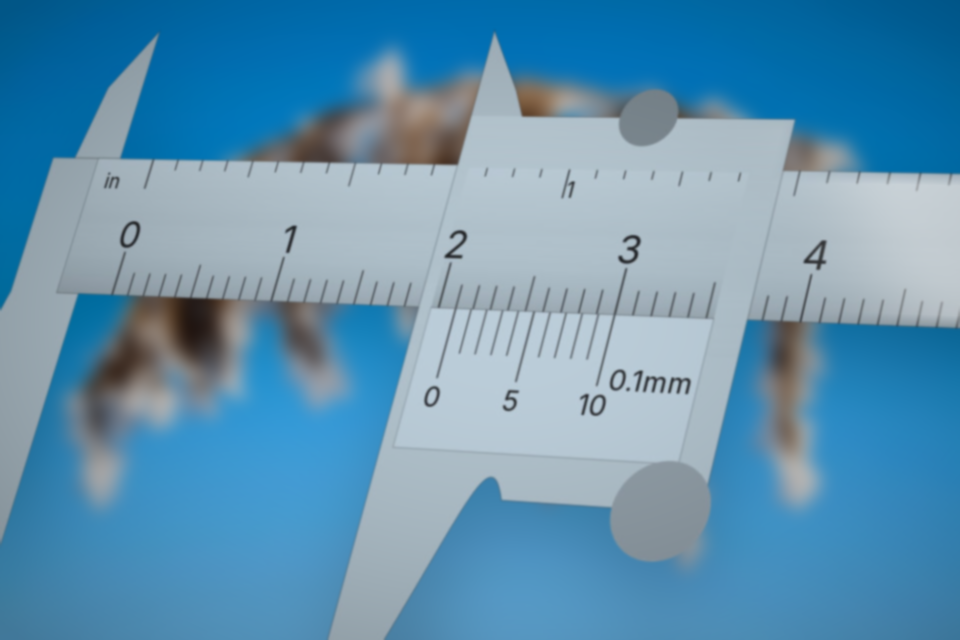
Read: 21.0 mm
